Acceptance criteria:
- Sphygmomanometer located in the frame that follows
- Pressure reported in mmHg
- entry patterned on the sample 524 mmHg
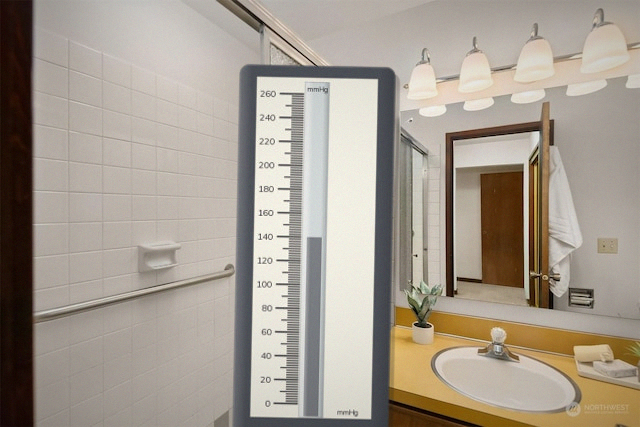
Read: 140 mmHg
